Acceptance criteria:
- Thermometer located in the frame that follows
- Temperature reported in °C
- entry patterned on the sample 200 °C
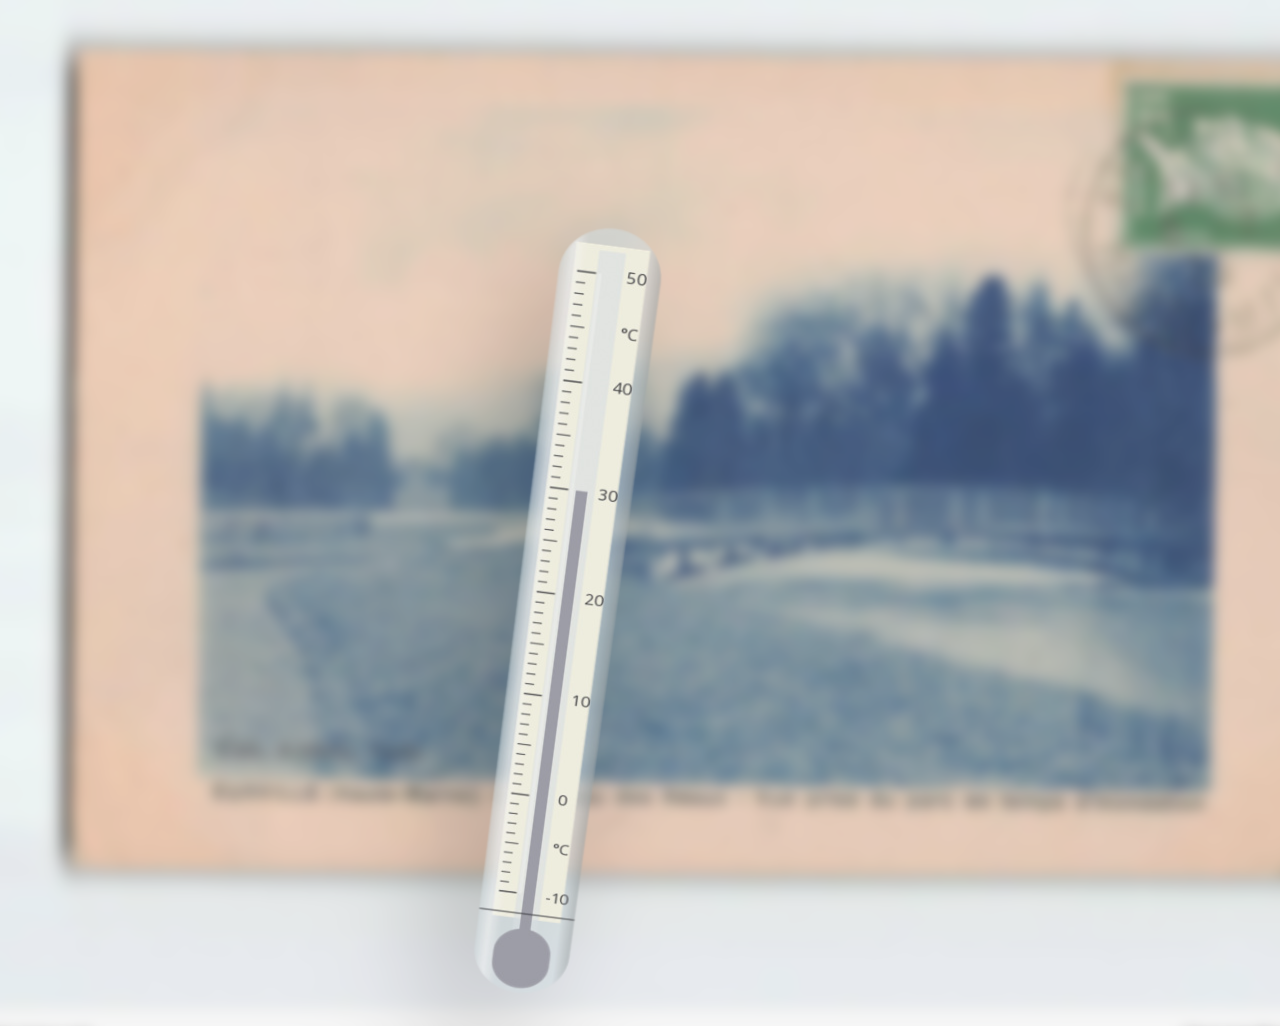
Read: 30 °C
